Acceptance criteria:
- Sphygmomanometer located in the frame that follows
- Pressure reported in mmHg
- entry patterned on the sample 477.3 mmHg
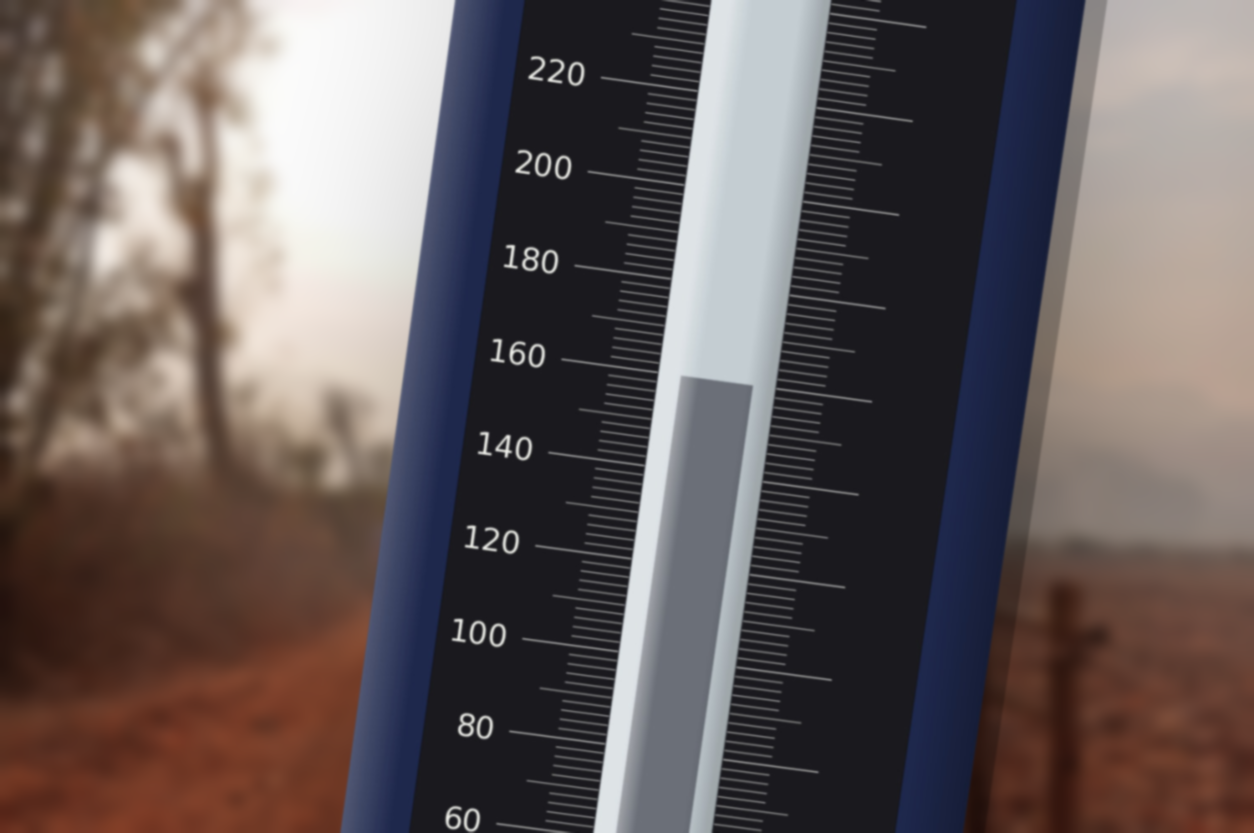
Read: 160 mmHg
